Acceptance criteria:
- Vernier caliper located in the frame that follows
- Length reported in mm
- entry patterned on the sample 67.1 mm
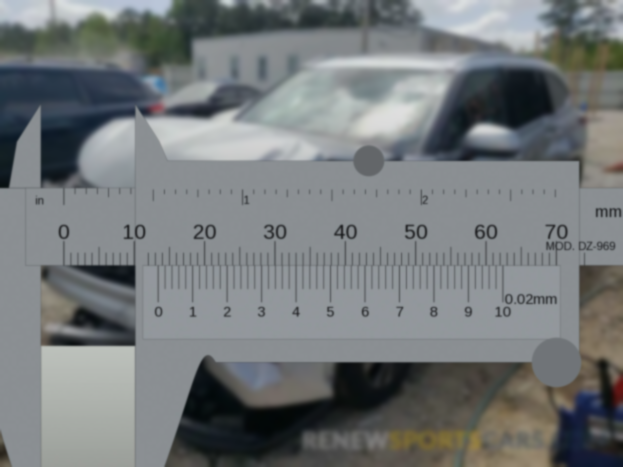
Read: 13.4 mm
